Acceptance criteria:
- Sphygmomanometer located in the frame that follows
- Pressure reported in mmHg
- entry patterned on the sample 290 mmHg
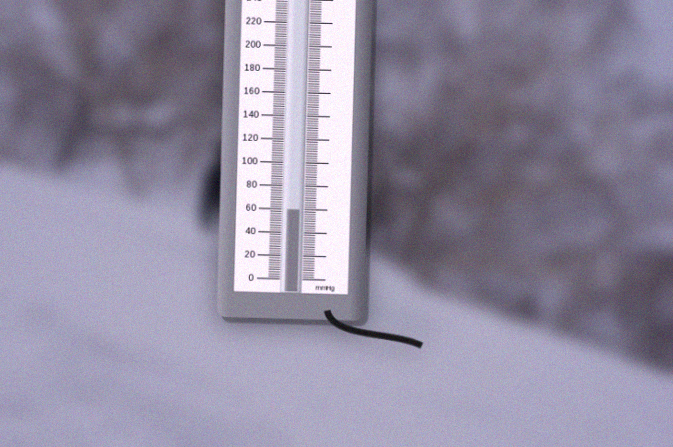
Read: 60 mmHg
